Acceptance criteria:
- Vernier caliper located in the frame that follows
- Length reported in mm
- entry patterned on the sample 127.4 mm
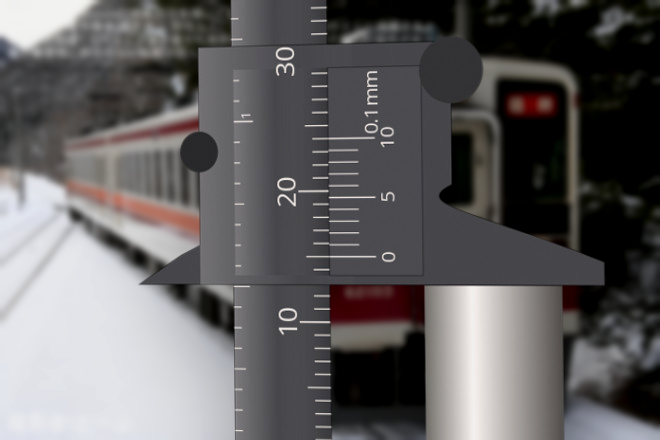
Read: 15.0 mm
